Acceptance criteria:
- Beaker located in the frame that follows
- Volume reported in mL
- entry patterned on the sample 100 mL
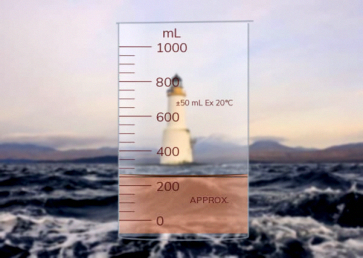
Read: 250 mL
